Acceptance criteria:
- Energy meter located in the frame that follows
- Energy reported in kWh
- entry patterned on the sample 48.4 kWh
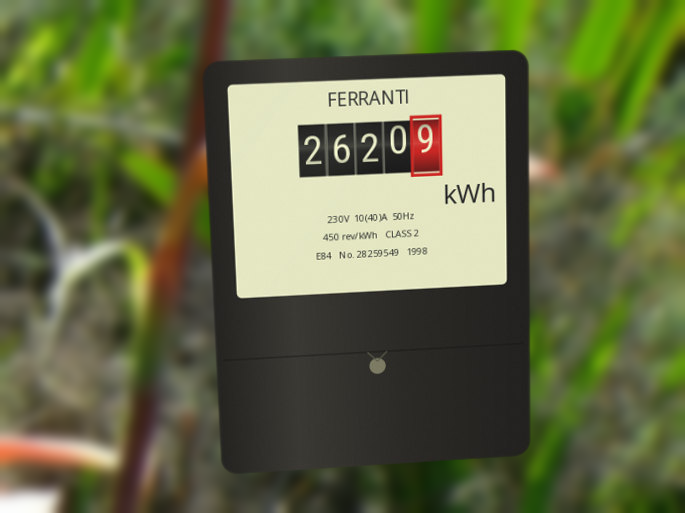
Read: 2620.9 kWh
